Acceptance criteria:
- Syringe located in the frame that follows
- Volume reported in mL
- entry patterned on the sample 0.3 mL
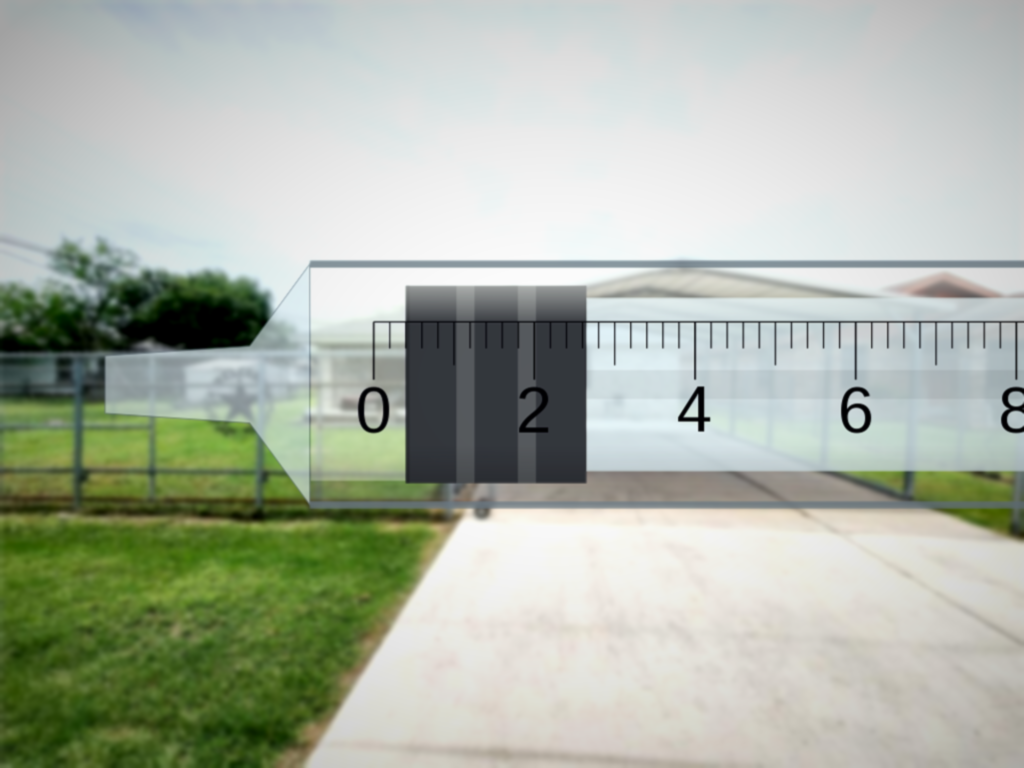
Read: 0.4 mL
